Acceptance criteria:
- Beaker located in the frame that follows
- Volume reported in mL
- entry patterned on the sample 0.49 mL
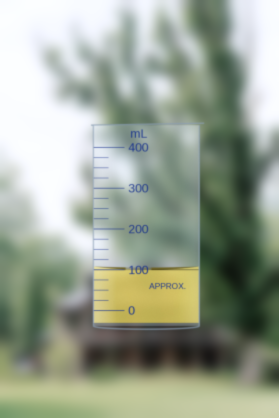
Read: 100 mL
